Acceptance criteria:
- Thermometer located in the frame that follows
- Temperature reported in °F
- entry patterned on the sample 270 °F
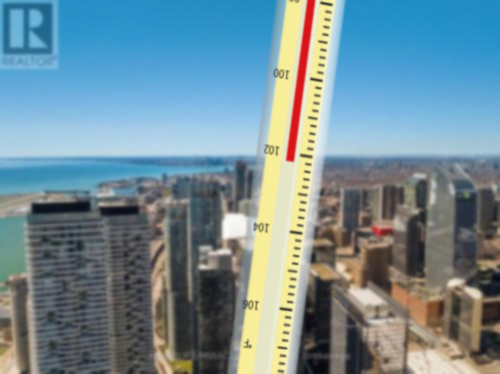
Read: 102.2 °F
